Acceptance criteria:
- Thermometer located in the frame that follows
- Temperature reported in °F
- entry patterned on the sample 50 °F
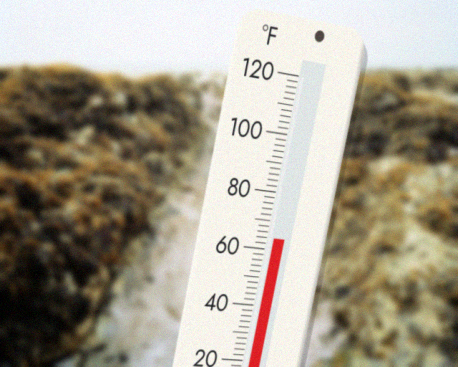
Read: 64 °F
